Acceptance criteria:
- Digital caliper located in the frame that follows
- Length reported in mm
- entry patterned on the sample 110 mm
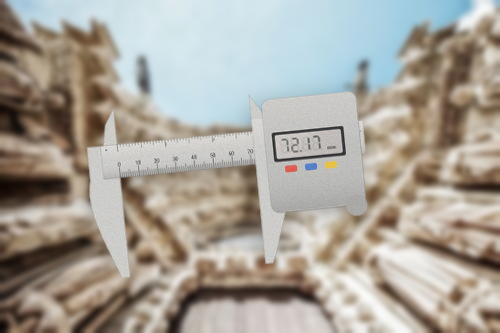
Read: 72.17 mm
